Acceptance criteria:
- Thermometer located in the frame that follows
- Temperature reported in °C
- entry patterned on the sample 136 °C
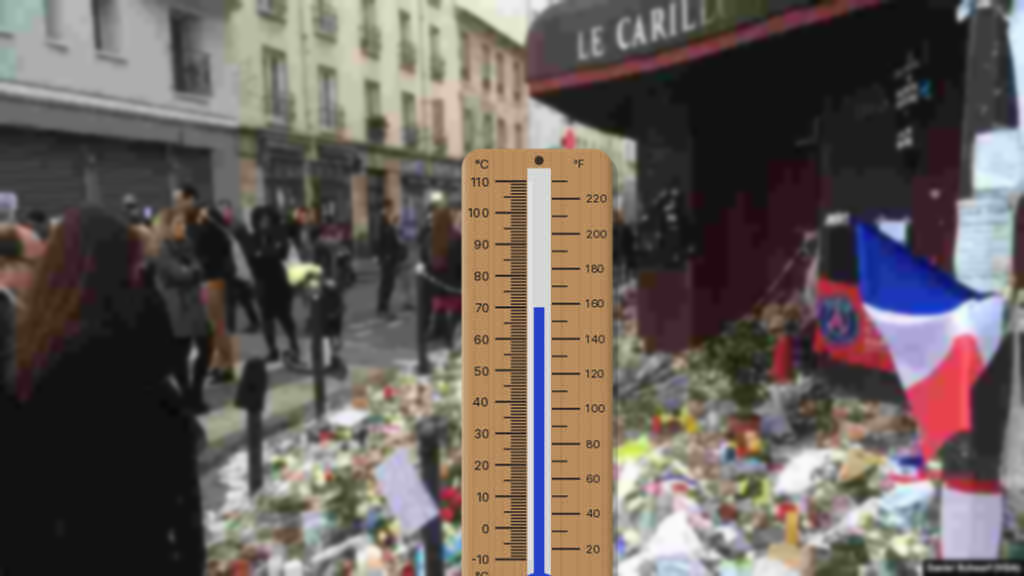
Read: 70 °C
